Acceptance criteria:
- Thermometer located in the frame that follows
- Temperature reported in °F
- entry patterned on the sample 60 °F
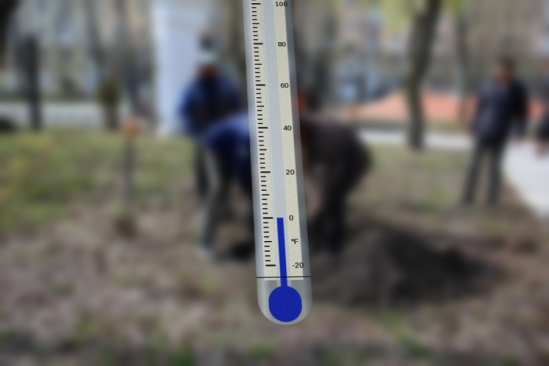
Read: 0 °F
